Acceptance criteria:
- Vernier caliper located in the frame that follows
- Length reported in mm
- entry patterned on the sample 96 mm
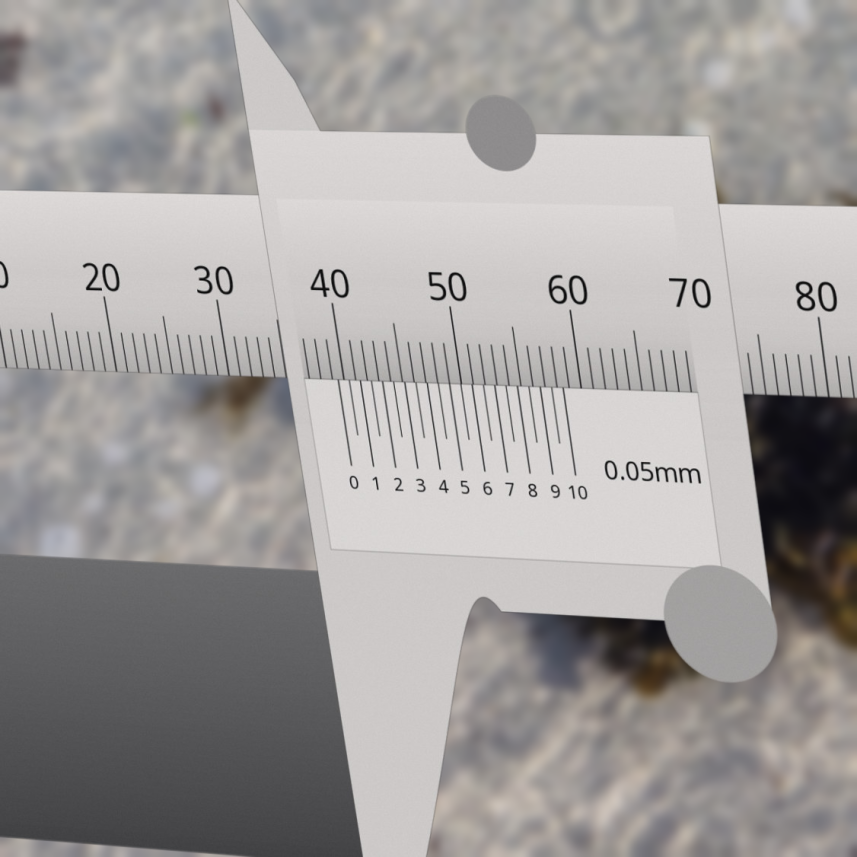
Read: 39.5 mm
